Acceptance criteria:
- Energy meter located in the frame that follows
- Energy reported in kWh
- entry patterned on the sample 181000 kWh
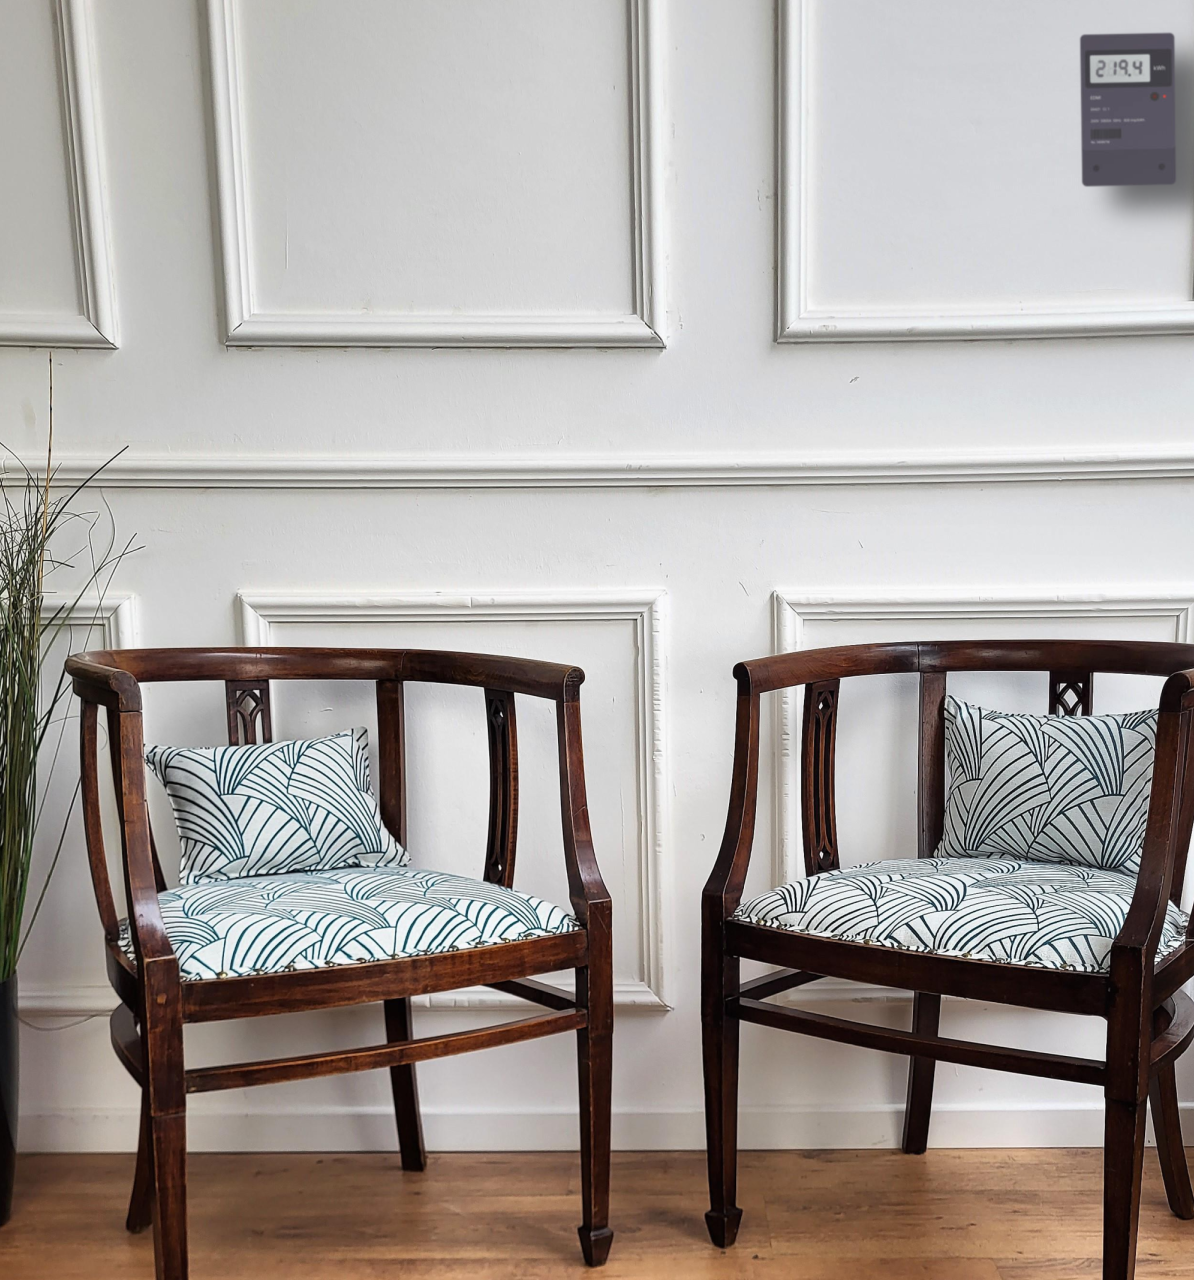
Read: 219.4 kWh
